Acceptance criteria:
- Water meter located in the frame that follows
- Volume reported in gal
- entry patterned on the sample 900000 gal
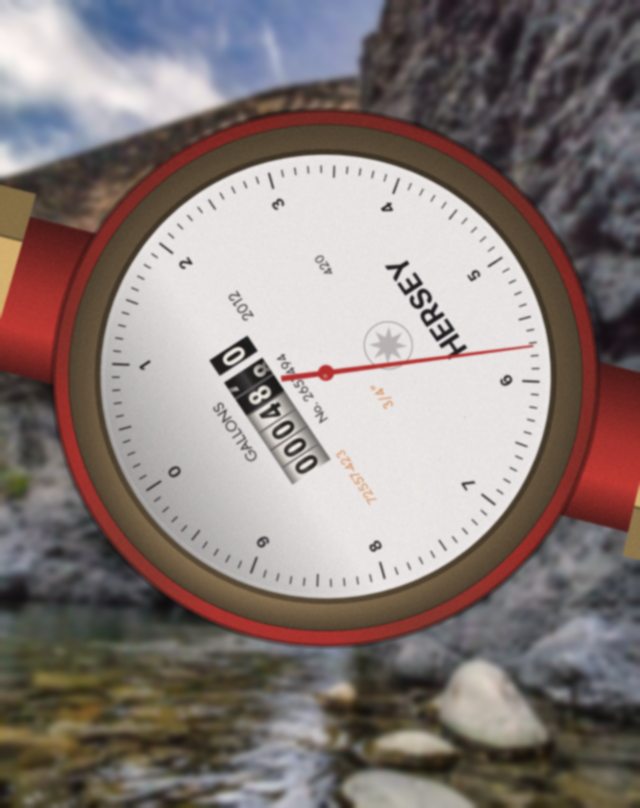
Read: 4875.7 gal
